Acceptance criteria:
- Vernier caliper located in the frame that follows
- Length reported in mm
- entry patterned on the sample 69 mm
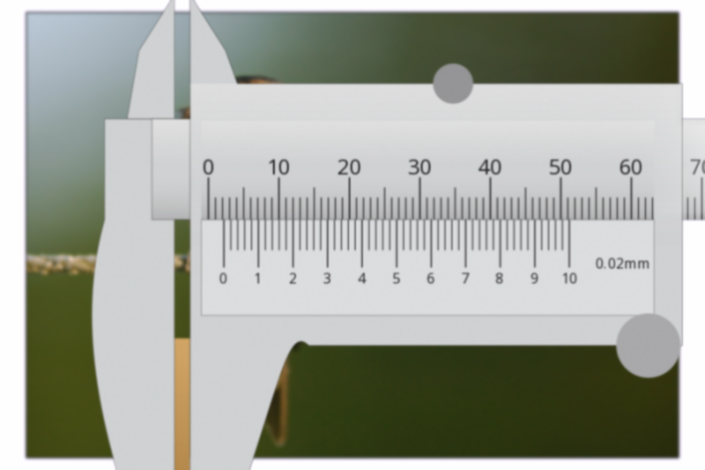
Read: 2.2 mm
